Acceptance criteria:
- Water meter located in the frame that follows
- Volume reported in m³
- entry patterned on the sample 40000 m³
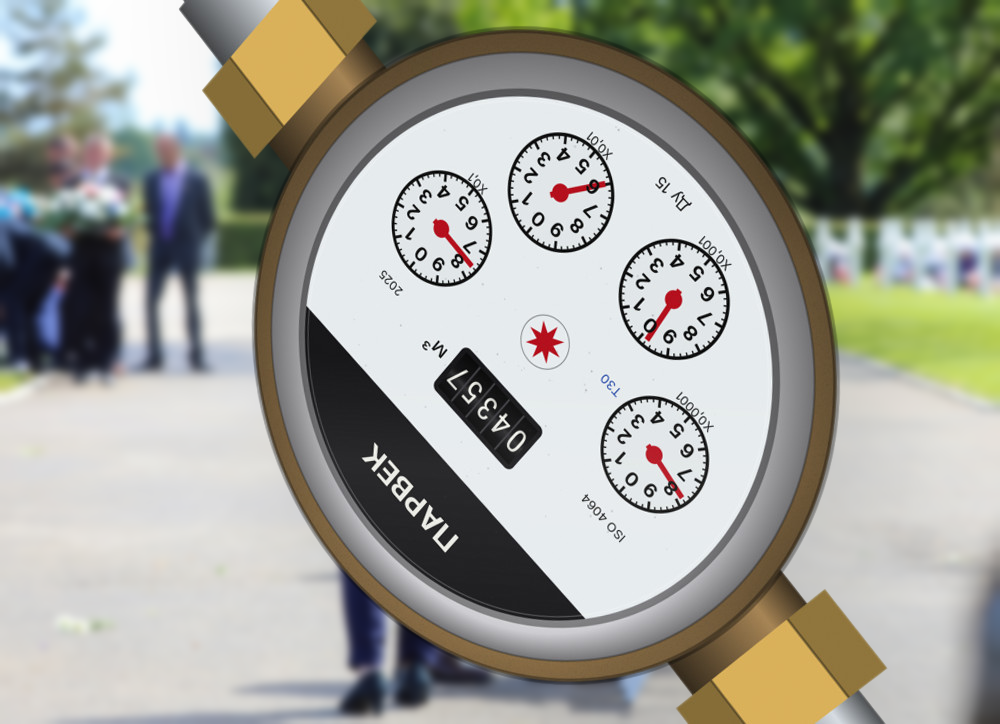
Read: 4357.7597 m³
